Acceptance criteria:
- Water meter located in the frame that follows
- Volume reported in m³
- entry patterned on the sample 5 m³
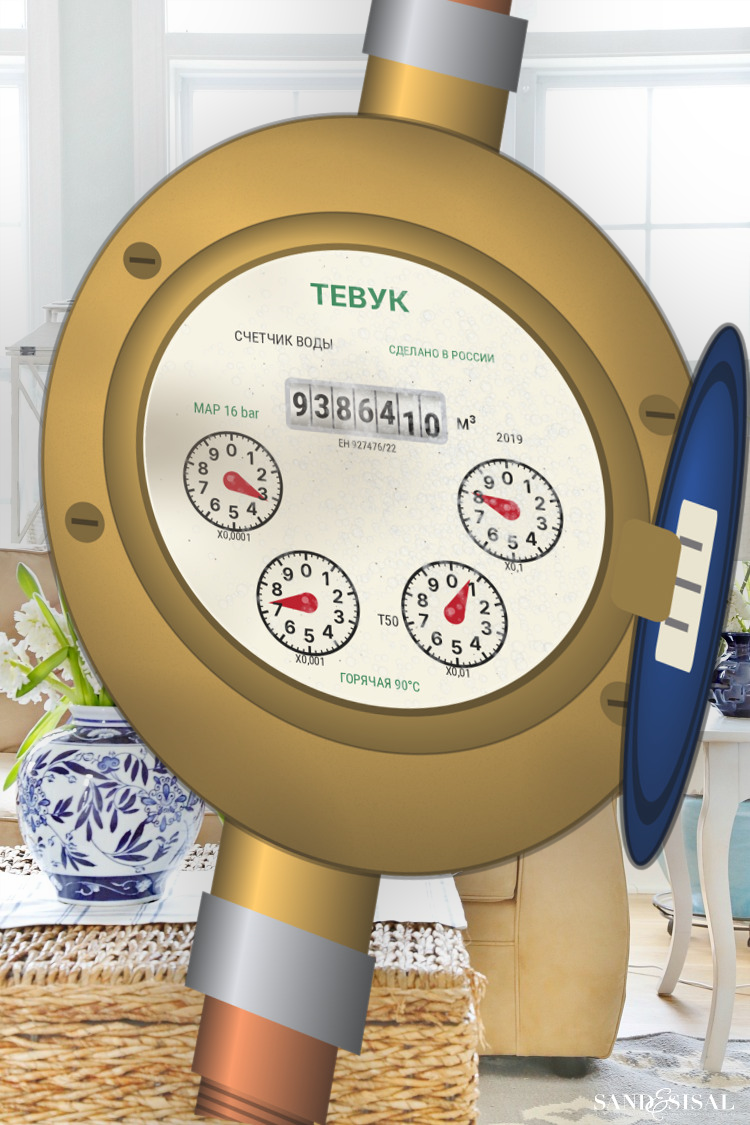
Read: 9386409.8073 m³
